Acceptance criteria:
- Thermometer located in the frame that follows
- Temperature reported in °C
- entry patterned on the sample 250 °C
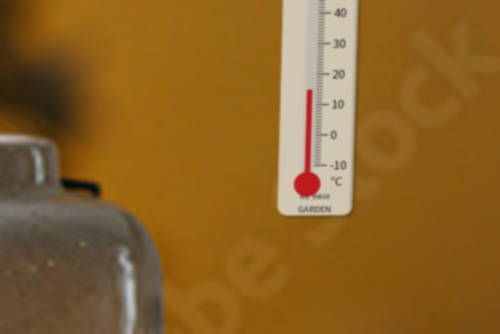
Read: 15 °C
